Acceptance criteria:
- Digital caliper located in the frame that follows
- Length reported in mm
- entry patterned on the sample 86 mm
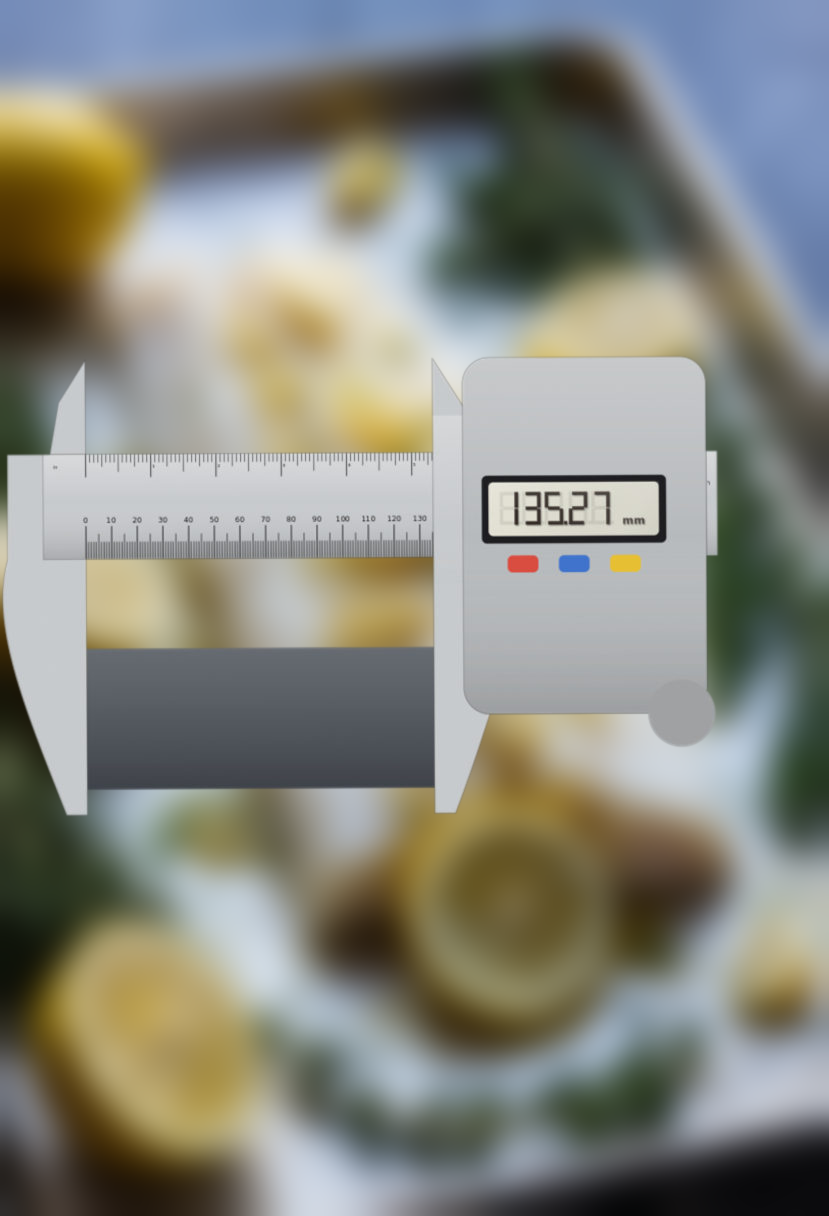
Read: 135.27 mm
